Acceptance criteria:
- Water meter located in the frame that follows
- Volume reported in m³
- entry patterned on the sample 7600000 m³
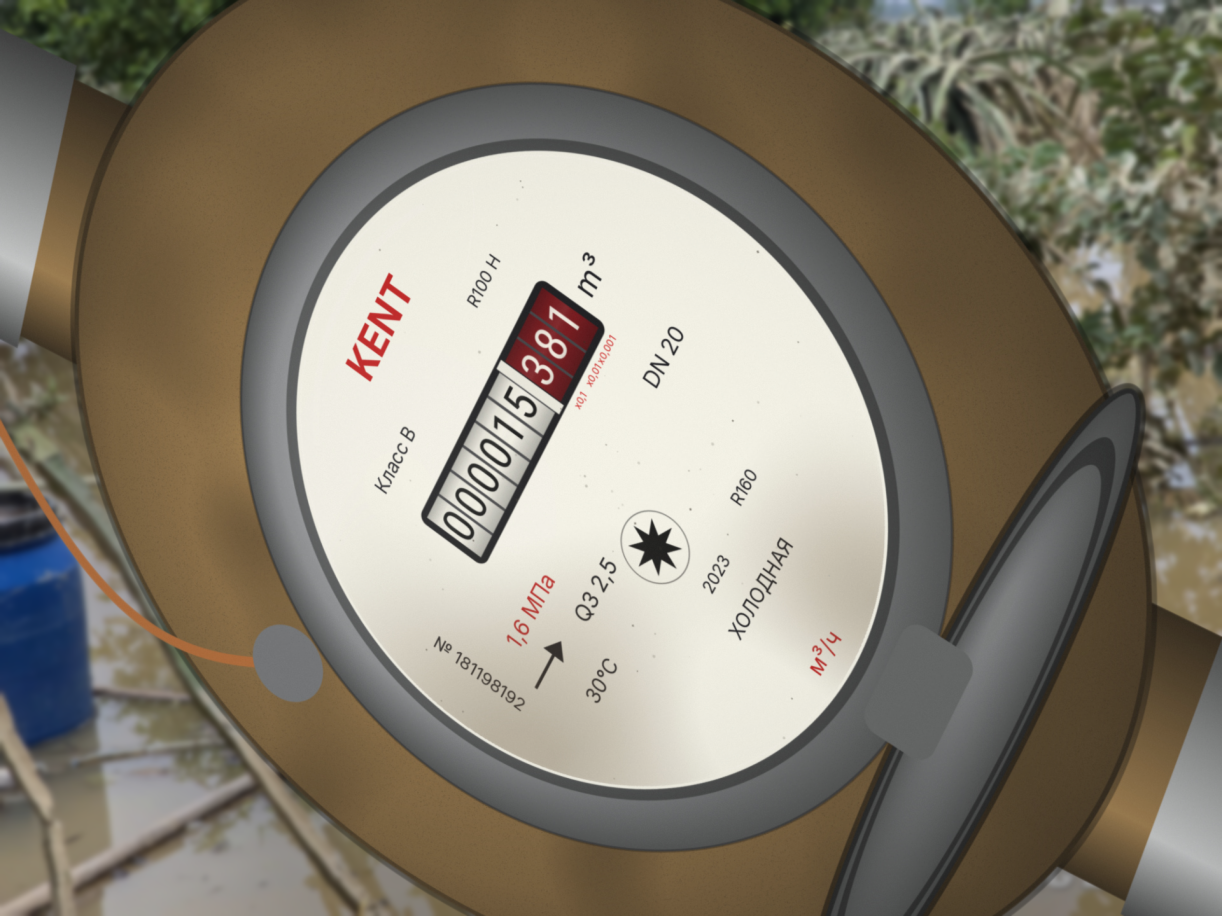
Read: 15.381 m³
